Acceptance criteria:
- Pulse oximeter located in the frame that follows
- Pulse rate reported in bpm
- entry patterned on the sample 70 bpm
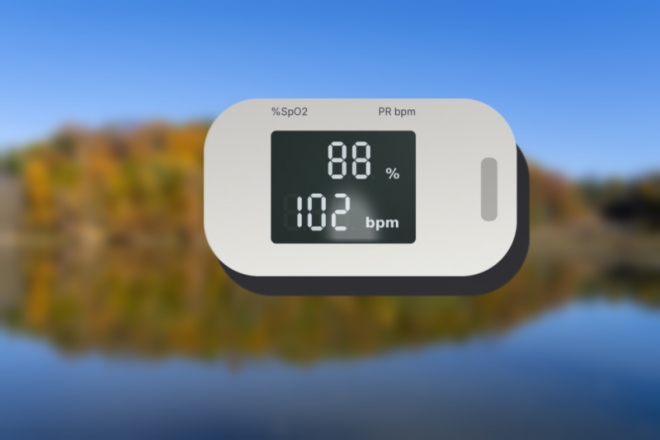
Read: 102 bpm
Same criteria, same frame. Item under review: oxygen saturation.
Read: 88 %
